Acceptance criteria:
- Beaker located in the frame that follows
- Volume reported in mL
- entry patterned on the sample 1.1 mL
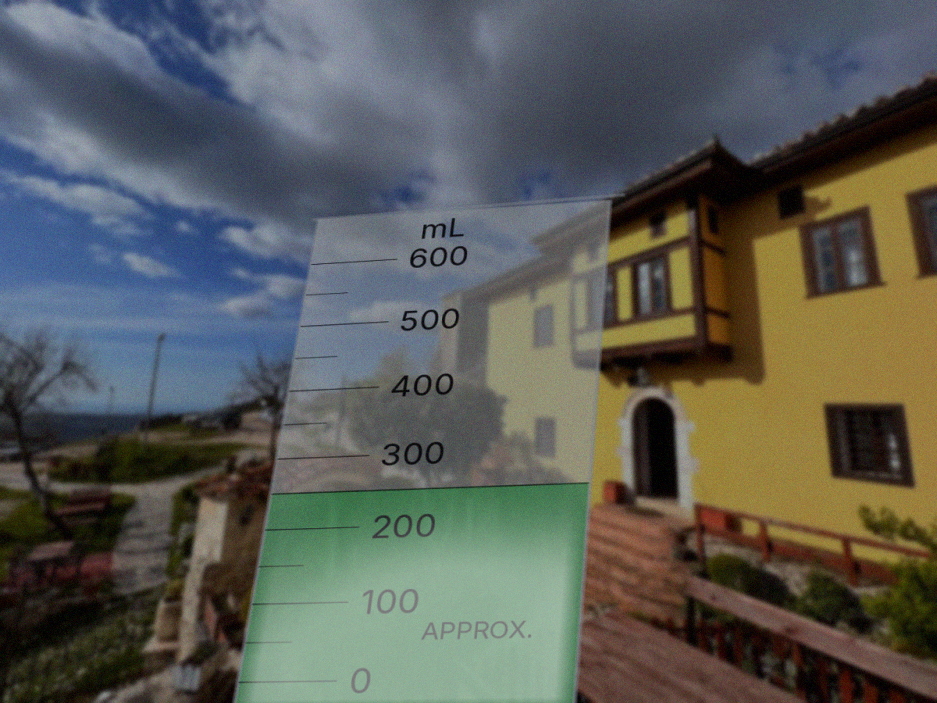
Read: 250 mL
